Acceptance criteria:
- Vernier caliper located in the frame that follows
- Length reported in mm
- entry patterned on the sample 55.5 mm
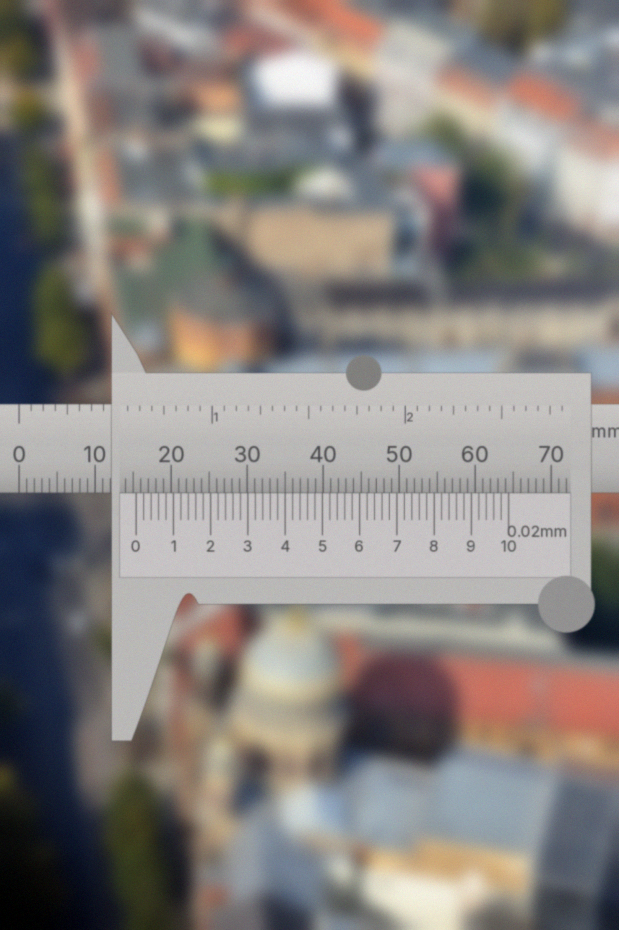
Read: 15.4 mm
